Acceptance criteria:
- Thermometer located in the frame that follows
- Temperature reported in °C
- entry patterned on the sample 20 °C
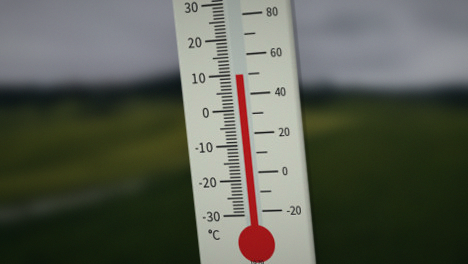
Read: 10 °C
